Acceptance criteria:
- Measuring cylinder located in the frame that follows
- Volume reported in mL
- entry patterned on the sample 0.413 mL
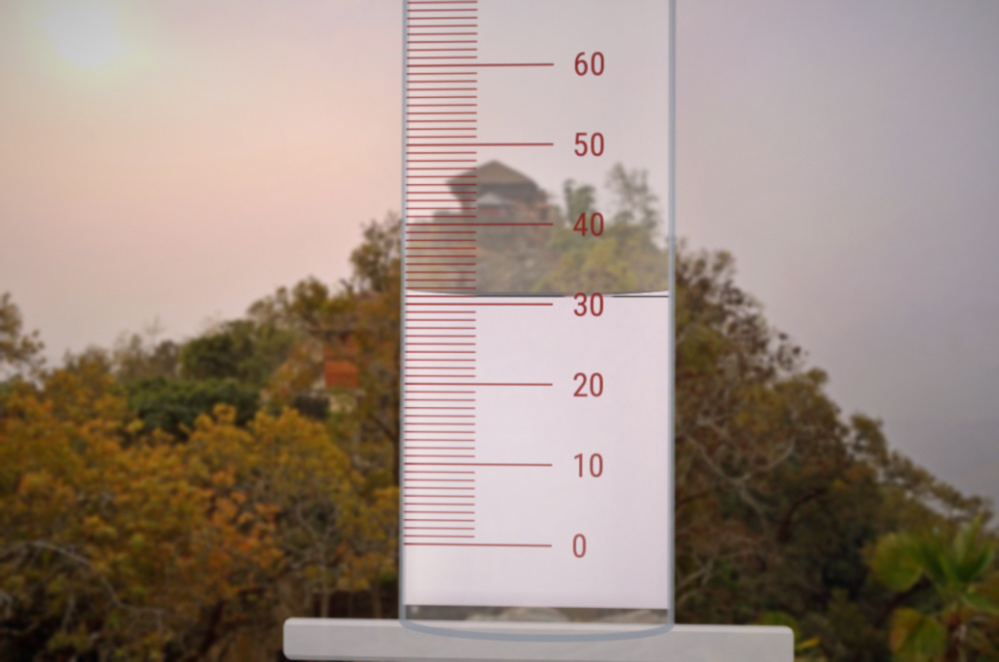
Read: 31 mL
